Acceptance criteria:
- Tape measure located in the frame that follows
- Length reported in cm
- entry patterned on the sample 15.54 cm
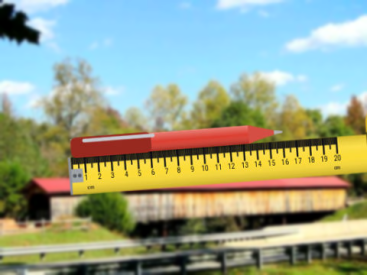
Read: 16 cm
